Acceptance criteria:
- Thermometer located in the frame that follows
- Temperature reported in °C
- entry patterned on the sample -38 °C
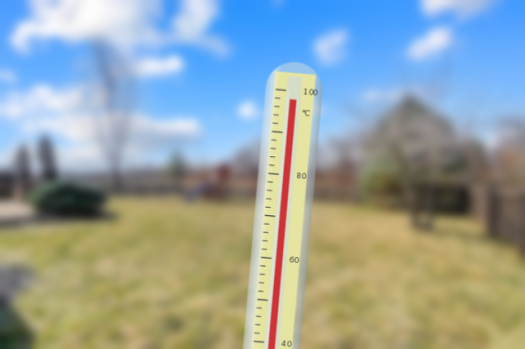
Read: 98 °C
